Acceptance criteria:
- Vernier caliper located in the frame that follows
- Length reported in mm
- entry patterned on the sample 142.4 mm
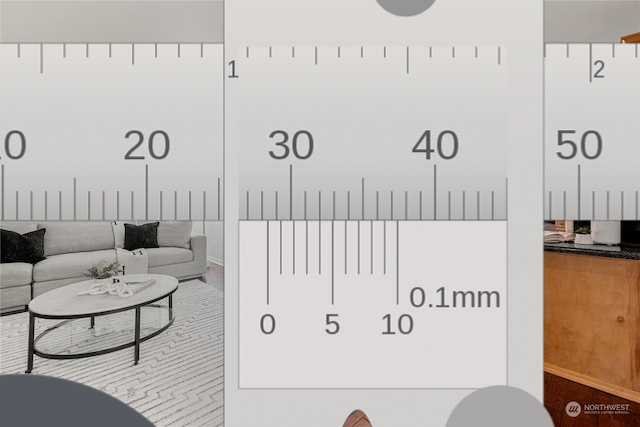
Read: 28.4 mm
